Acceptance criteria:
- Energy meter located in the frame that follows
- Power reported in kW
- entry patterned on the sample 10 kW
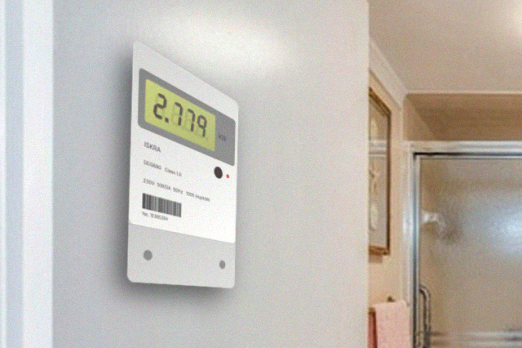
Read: 2.779 kW
